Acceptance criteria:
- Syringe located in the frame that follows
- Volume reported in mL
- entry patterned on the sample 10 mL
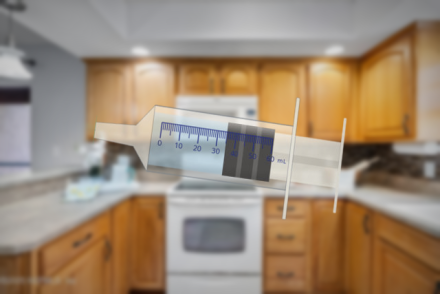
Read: 35 mL
